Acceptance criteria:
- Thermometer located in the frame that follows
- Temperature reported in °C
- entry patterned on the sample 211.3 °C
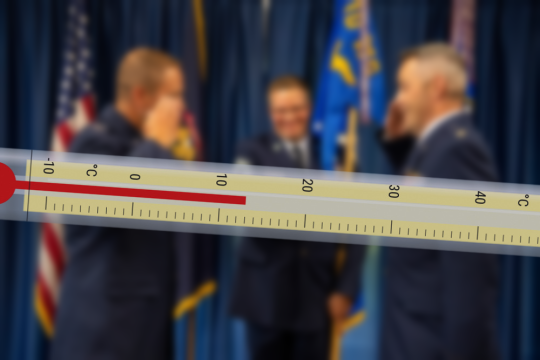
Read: 13 °C
